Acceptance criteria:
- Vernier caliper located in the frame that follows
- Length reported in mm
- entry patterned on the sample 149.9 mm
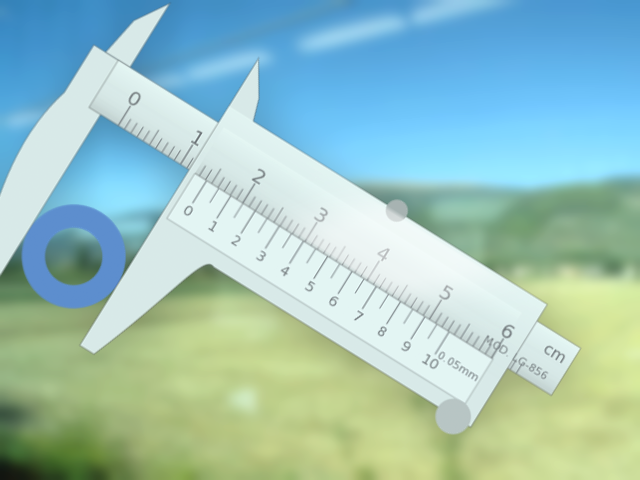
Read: 14.2 mm
